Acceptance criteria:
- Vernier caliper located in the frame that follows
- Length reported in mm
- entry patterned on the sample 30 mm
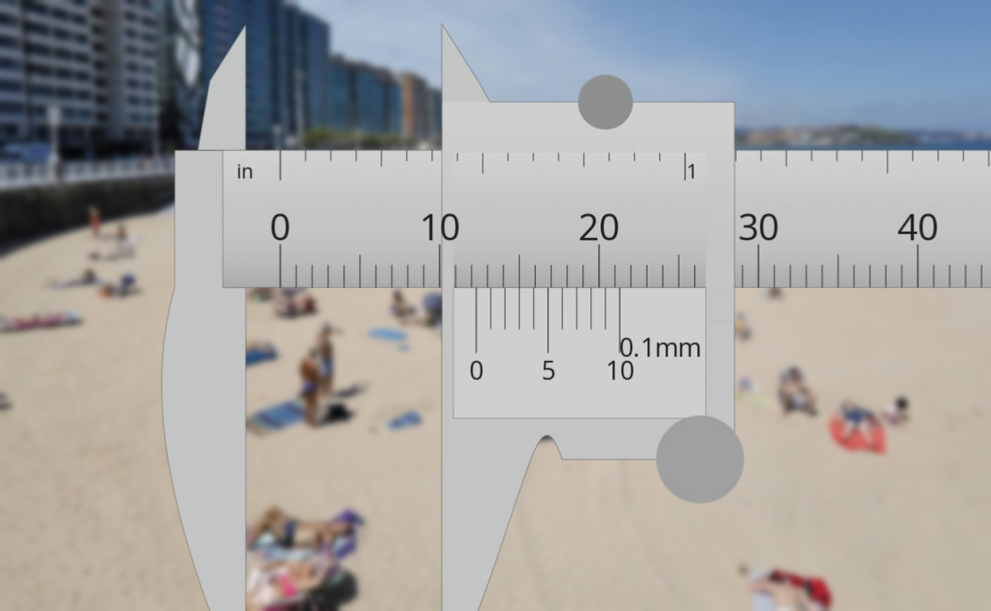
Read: 12.3 mm
